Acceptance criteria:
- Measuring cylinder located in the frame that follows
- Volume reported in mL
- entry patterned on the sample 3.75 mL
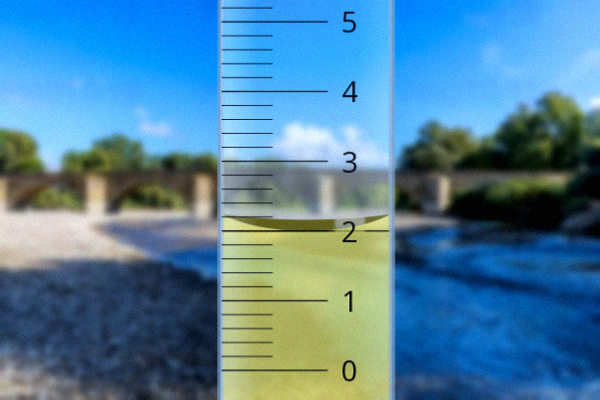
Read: 2 mL
